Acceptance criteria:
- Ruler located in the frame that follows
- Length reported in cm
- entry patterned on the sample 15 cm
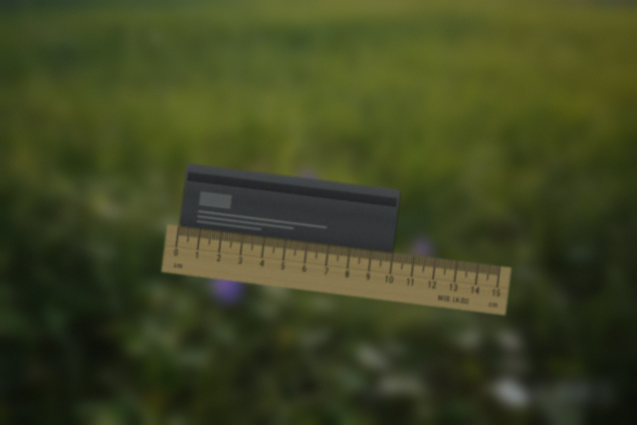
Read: 10 cm
